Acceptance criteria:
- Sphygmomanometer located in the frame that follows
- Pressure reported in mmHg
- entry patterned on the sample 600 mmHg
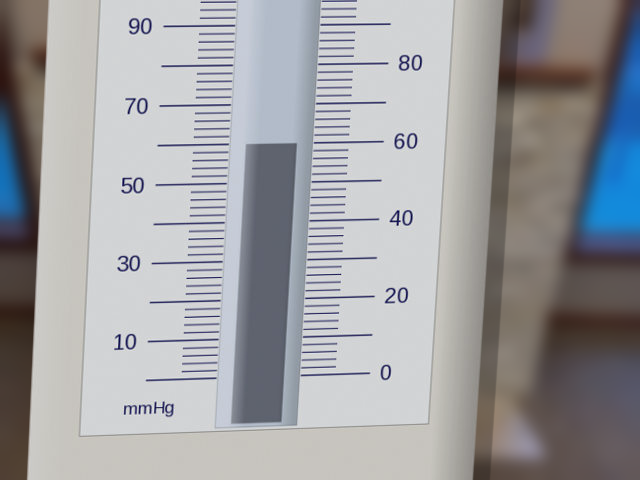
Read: 60 mmHg
